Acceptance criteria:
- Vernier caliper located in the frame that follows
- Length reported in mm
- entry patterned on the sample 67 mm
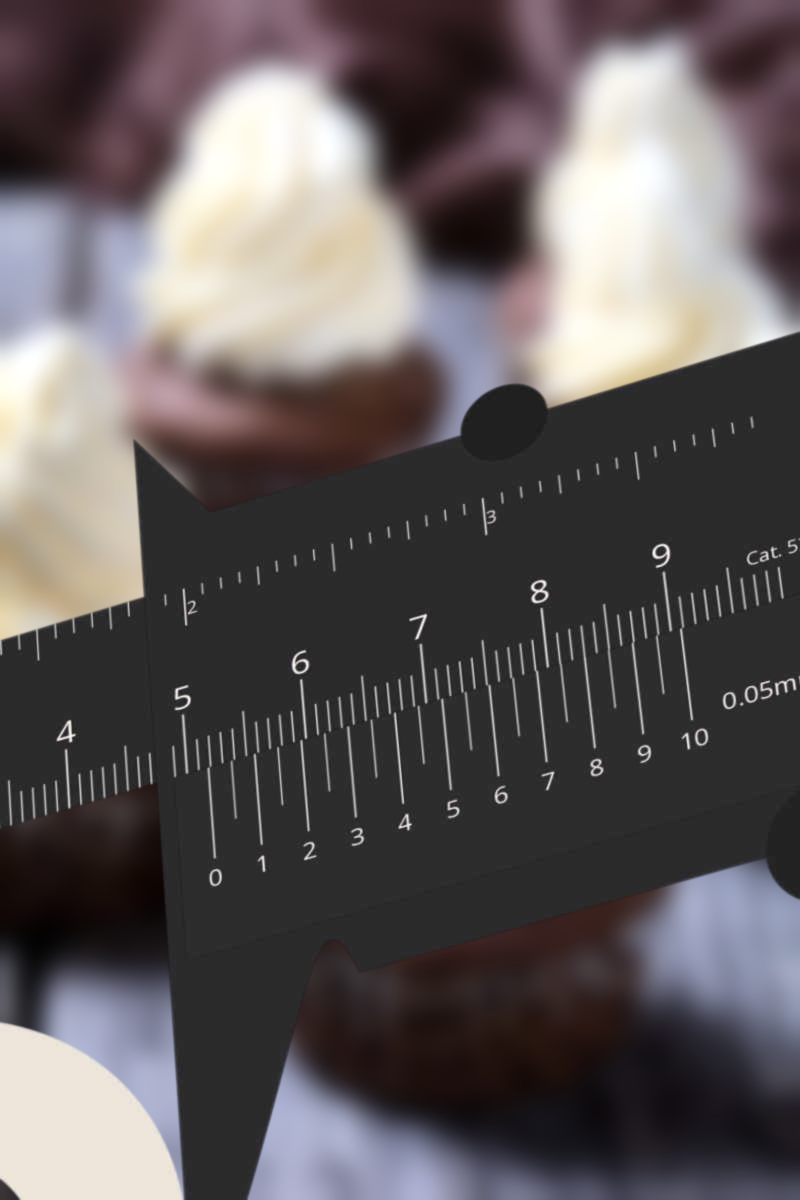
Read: 51.8 mm
